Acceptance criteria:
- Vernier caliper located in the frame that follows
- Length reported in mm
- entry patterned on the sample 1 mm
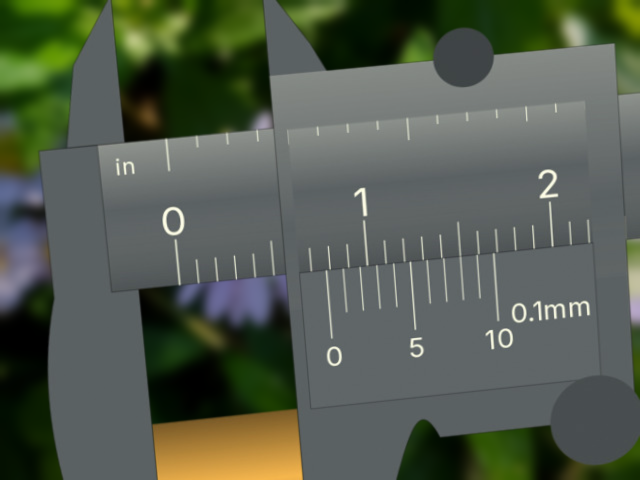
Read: 7.8 mm
